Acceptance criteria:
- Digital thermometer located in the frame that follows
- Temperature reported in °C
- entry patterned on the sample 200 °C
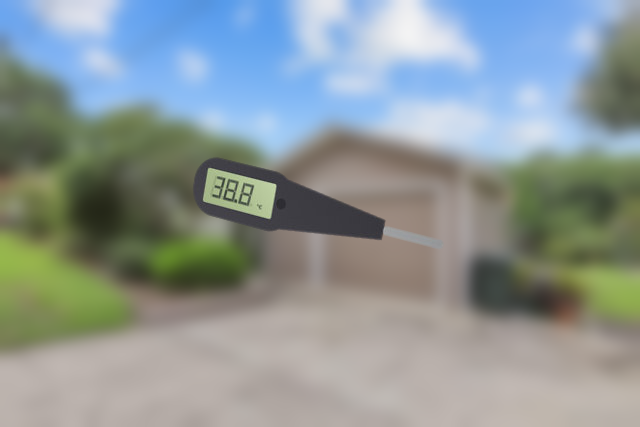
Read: 38.8 °C
